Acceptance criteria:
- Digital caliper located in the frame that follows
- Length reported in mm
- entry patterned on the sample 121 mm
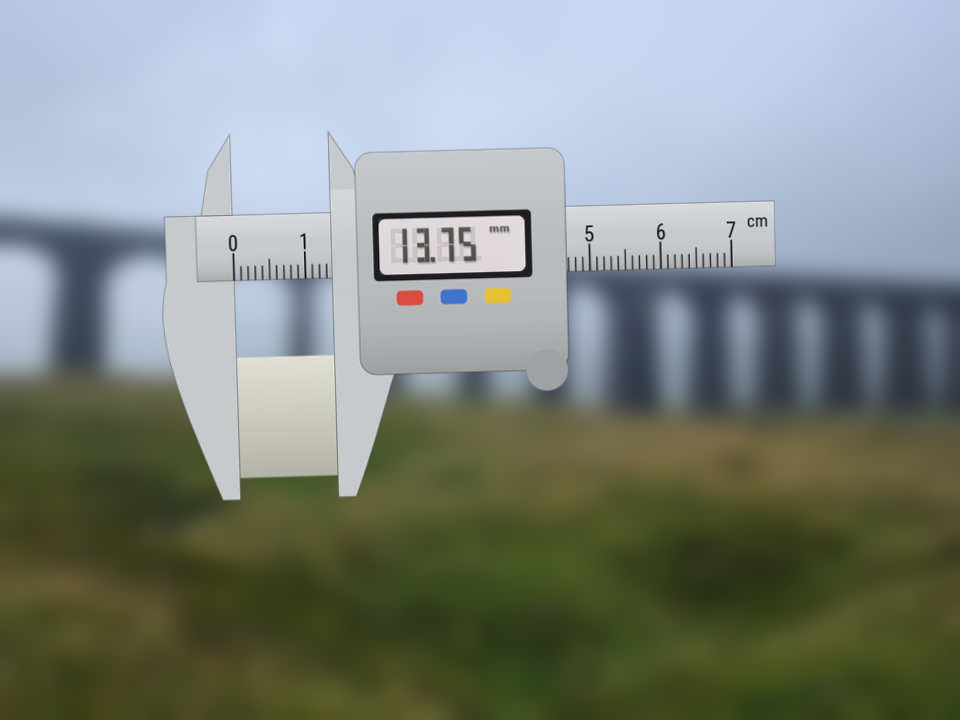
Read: 13.75 mm
